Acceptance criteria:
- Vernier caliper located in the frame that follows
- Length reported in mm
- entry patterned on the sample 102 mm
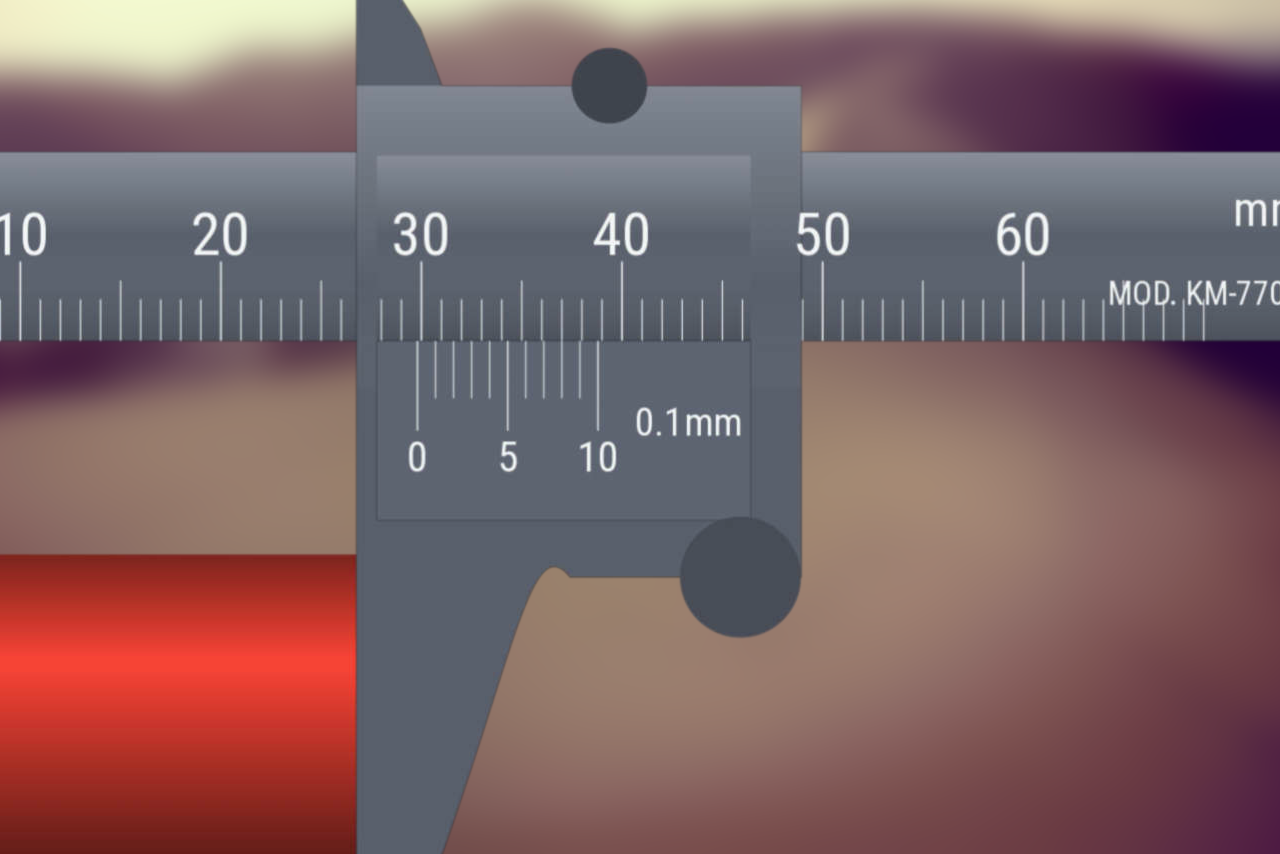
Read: 29.8 mm
